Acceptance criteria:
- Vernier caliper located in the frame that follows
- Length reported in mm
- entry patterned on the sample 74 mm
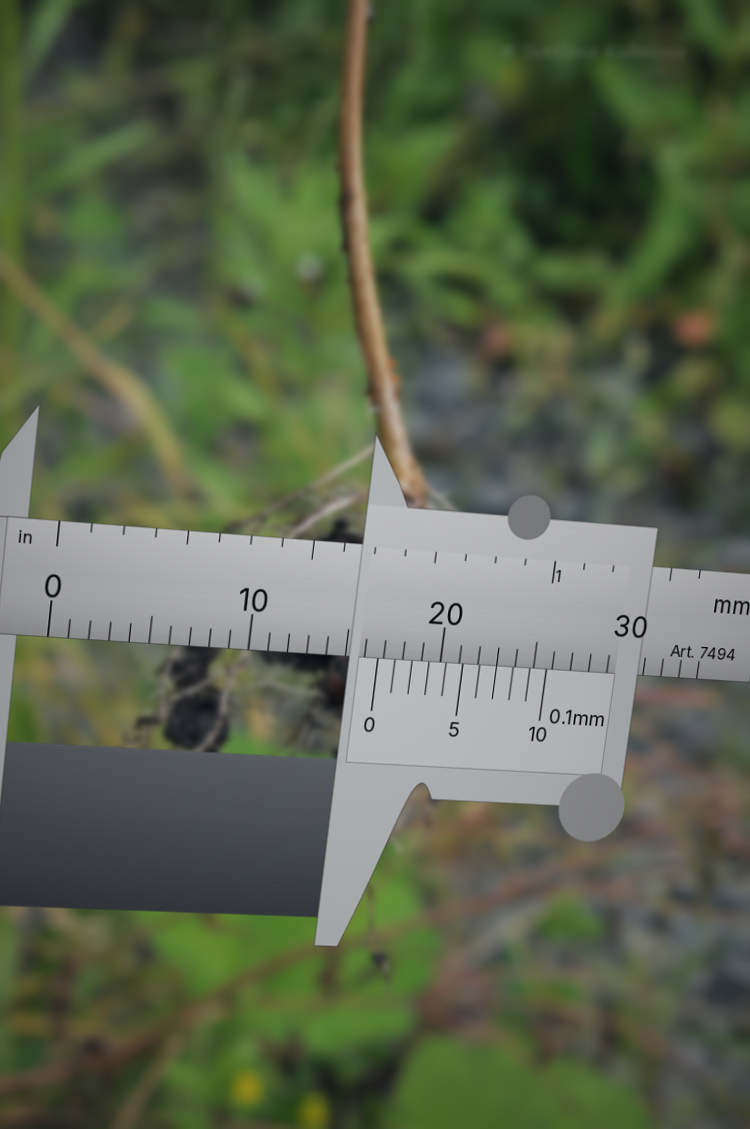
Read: 16.7 mm
